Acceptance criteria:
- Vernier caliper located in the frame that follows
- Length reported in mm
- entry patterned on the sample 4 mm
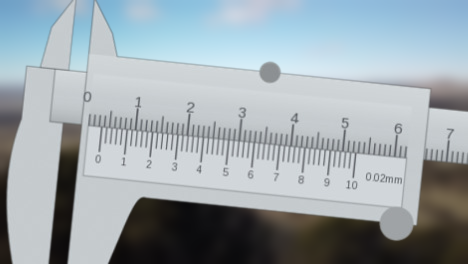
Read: 3.5 mm
